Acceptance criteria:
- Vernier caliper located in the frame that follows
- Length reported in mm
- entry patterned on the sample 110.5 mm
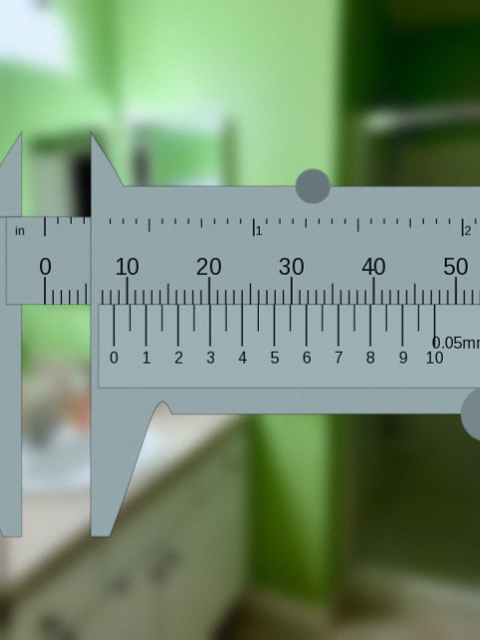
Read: 8.4 mm
